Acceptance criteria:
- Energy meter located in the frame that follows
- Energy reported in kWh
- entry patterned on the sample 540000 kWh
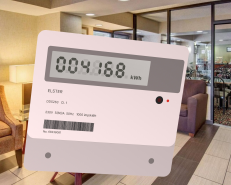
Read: 4168 kWh
